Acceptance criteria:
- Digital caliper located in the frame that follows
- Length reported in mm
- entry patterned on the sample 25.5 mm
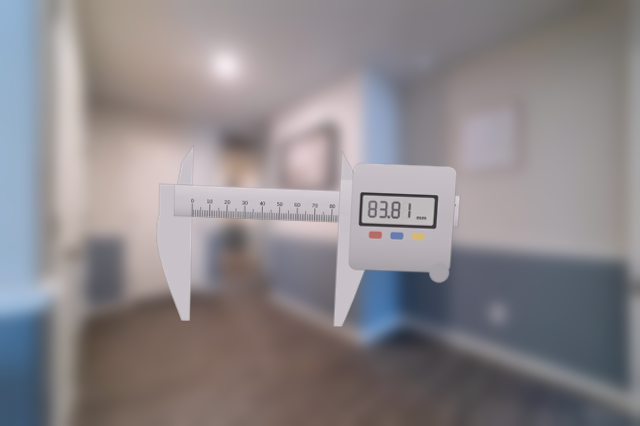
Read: 83.81 mm
